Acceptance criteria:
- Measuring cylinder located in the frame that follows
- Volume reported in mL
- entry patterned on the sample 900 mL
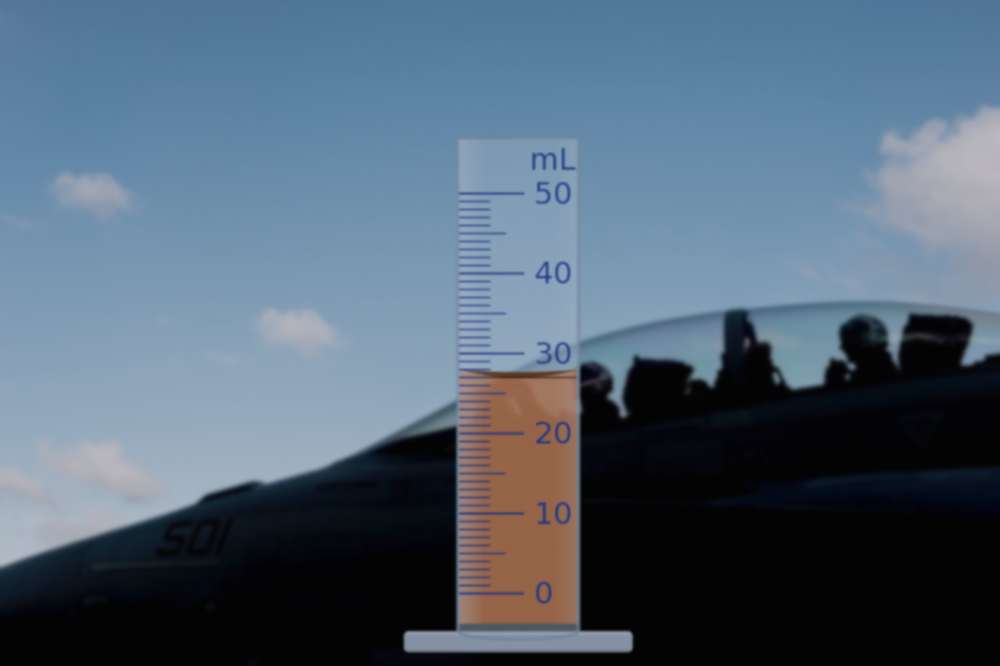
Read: 27 mL
